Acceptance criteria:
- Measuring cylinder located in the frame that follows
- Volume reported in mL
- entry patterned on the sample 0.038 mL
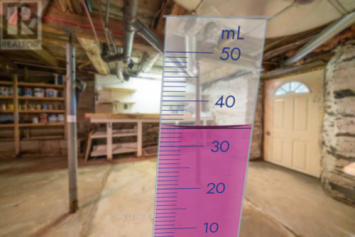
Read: 34 mL
